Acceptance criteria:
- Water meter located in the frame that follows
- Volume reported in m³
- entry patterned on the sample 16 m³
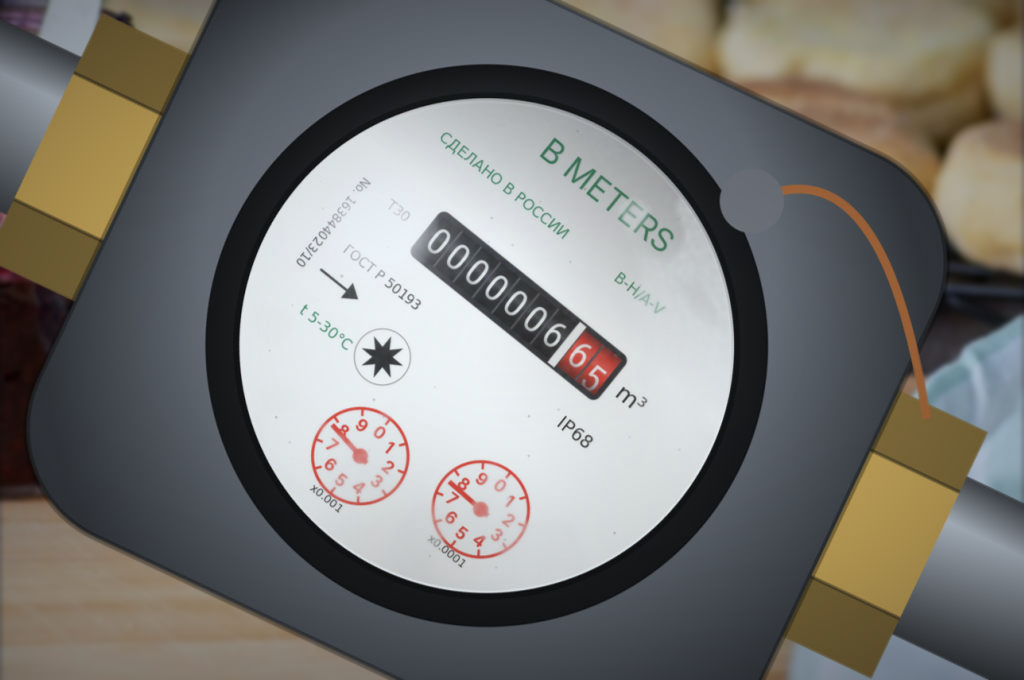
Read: 6.6477 m³
